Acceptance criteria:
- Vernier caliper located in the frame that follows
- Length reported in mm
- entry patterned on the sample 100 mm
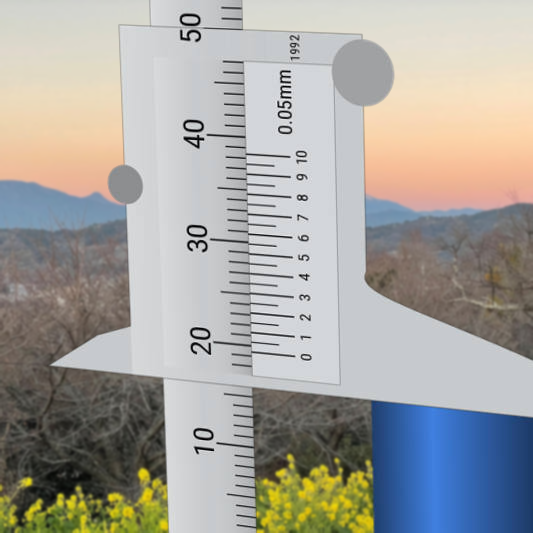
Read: 19.4 mm
